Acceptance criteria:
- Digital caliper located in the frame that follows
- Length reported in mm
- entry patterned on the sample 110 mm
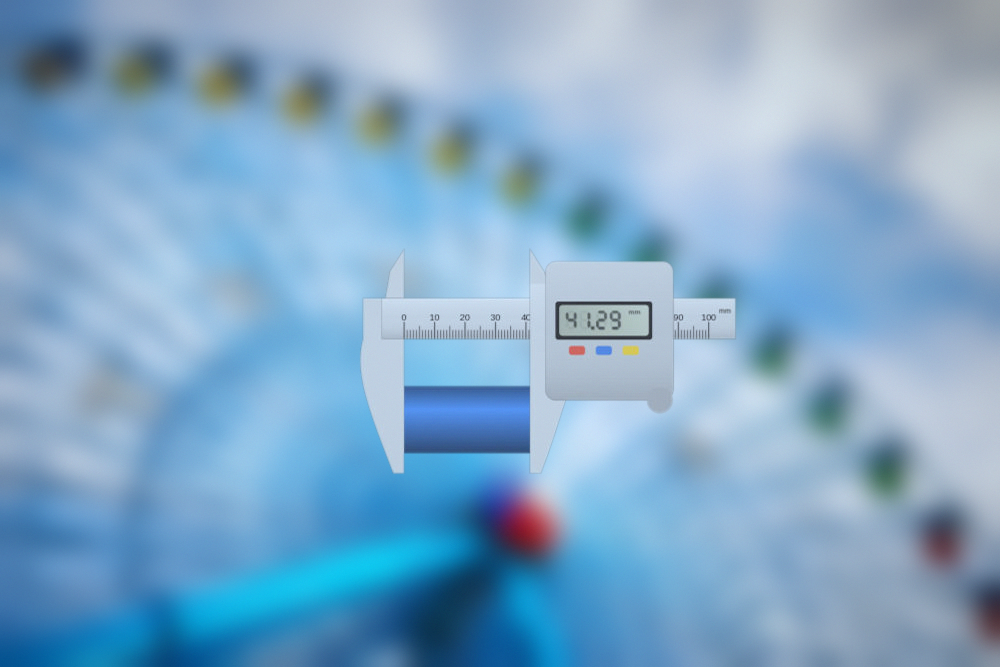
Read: 41.29 mm
